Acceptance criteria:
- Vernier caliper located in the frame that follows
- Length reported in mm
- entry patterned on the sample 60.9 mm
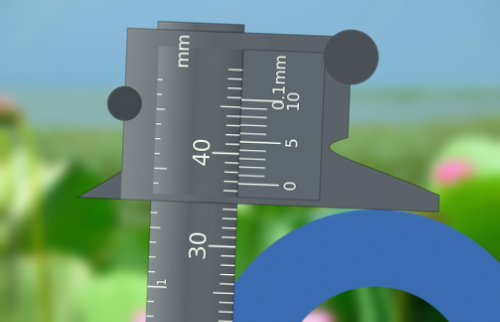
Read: 36.8 mm
